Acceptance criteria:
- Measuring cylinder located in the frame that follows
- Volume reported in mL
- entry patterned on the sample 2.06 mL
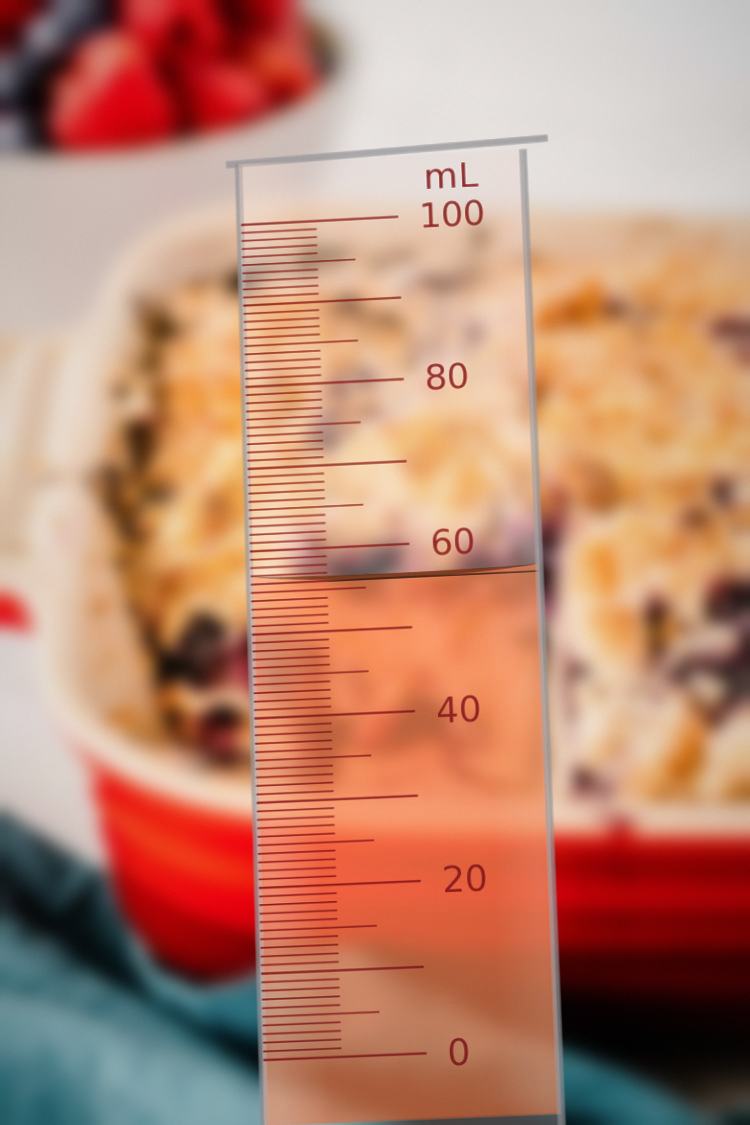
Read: 56 mL
